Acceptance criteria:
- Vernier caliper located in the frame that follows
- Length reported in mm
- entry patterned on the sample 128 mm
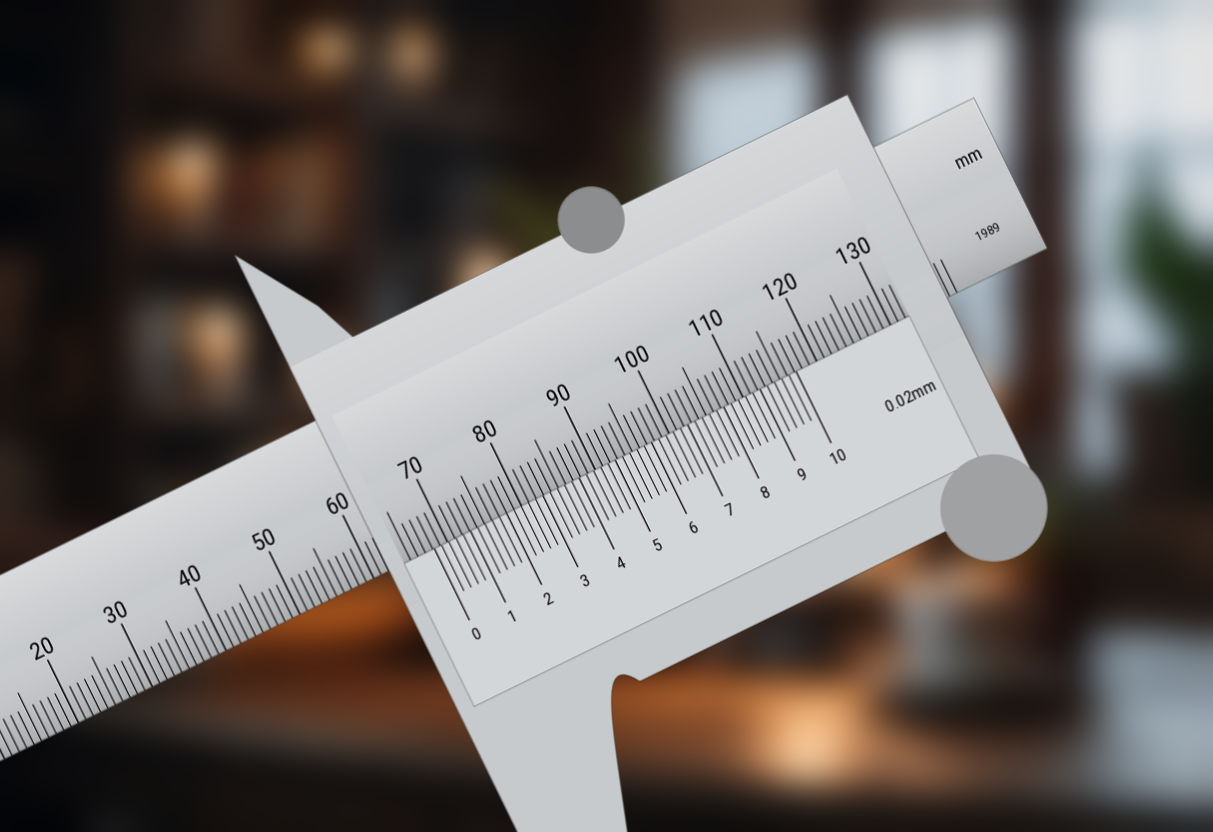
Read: 68.2 mm
